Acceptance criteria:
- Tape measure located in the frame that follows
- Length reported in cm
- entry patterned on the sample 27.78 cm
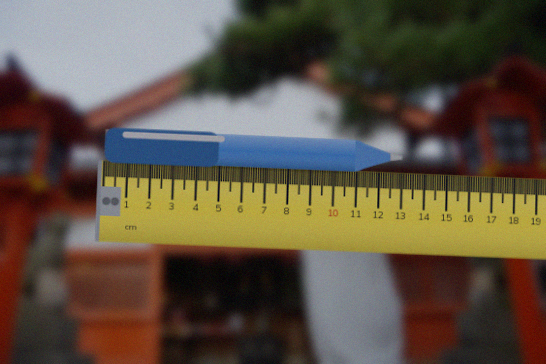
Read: 13 cm
